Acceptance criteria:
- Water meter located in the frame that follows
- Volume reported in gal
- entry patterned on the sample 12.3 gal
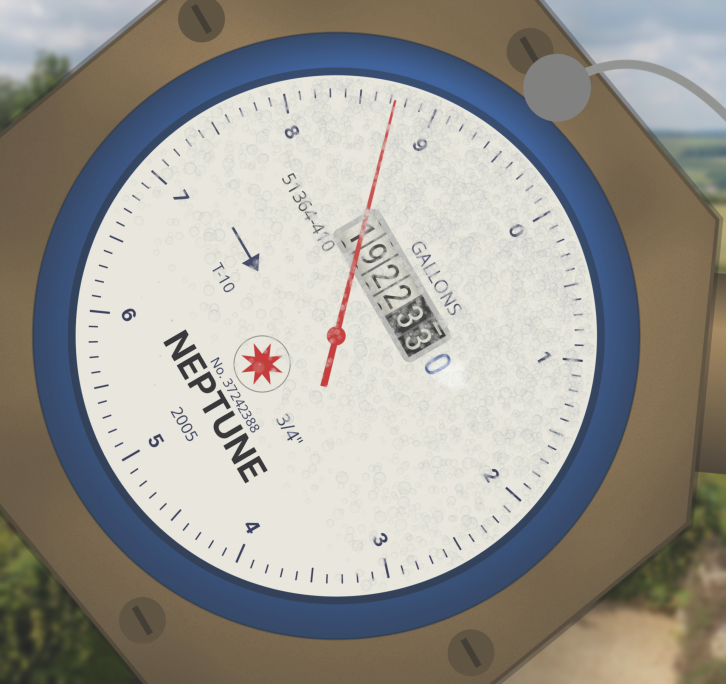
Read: 1922328.7 gal
